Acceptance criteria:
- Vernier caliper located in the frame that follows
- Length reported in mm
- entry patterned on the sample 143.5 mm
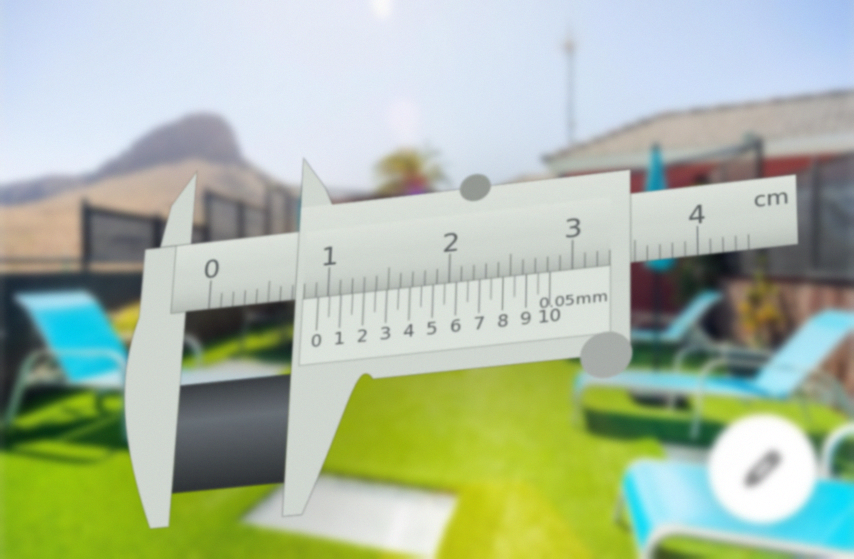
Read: 9.2 mm
